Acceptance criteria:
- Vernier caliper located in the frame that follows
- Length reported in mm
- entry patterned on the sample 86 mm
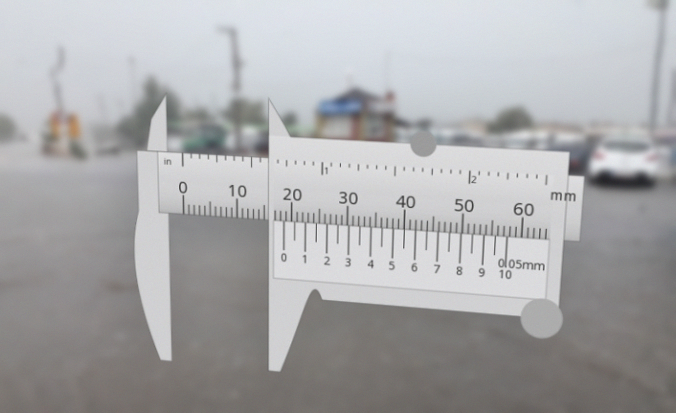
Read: 18.6 mm
